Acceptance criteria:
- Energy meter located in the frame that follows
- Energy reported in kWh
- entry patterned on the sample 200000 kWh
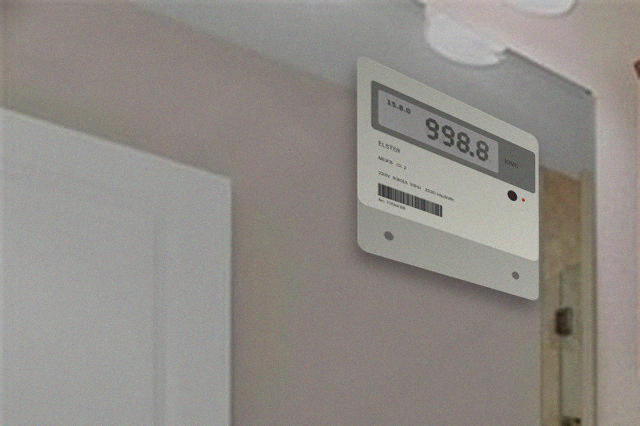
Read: 998.8 kWh
